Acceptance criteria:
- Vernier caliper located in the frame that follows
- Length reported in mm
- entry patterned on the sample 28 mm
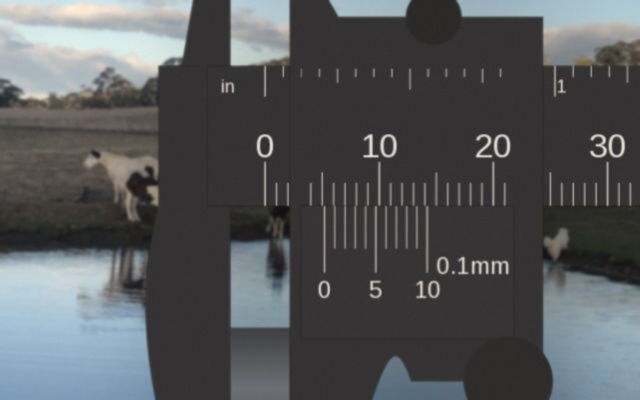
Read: 5.2 mm
